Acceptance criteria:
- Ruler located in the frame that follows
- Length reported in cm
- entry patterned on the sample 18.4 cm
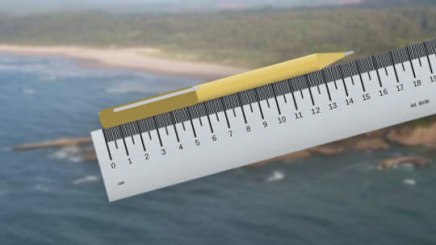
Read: 15 cm
